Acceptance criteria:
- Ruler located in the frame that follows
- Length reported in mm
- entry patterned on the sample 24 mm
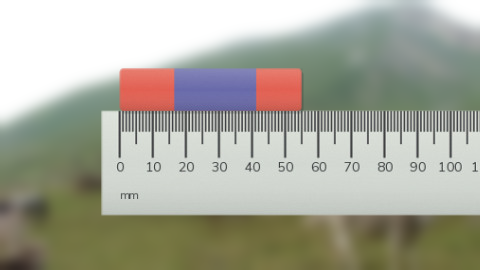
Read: 55 mm
